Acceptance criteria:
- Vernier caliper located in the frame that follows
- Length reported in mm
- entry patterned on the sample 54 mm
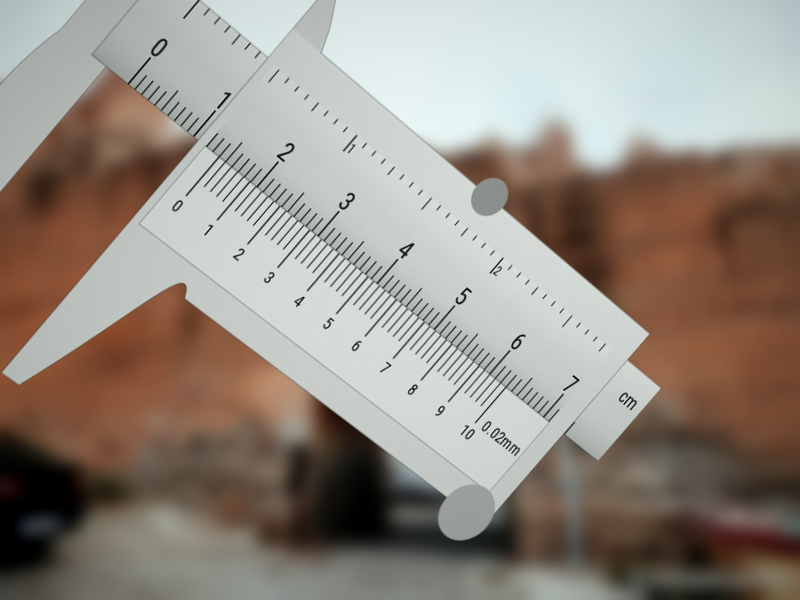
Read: 14.0 mm
